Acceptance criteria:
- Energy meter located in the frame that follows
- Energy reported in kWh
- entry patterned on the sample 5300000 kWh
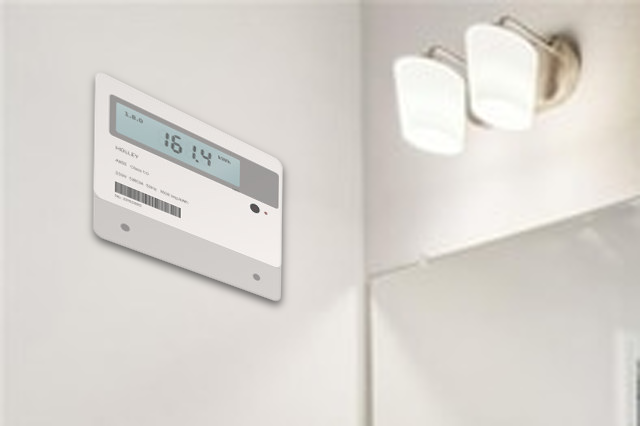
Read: 161.4 kWh
